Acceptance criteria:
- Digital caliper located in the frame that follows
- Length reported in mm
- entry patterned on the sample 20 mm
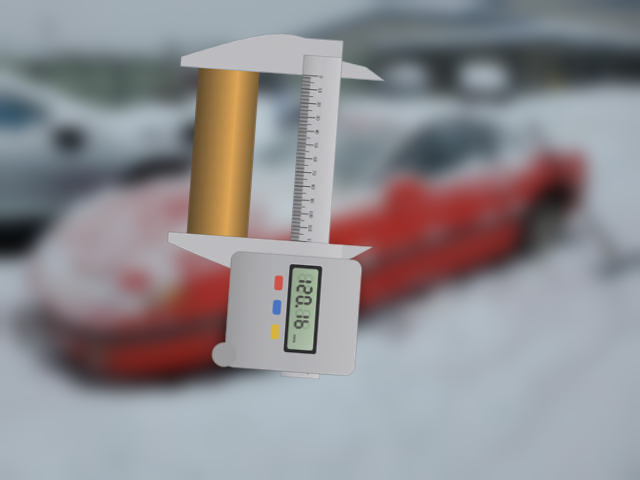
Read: 120.16 mm
